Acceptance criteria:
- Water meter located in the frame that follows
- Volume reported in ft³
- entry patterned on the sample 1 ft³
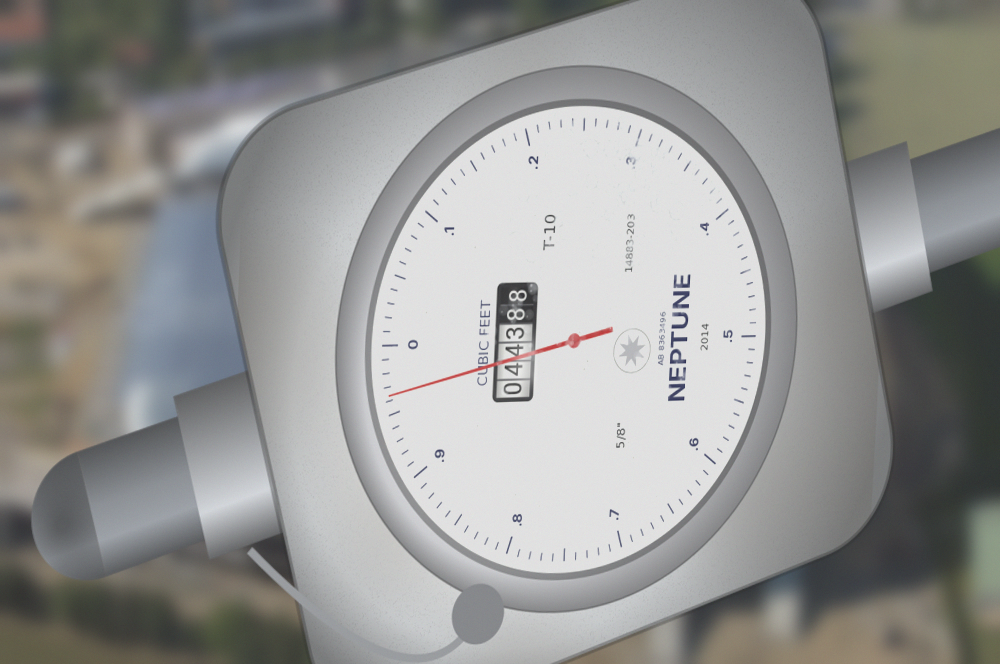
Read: 44387.96 ft³
